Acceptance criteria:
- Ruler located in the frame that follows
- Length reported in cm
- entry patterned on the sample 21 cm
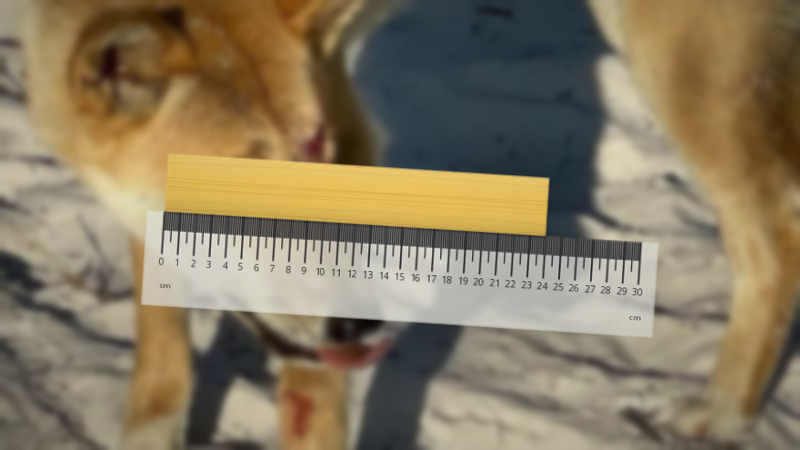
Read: 24 cm
